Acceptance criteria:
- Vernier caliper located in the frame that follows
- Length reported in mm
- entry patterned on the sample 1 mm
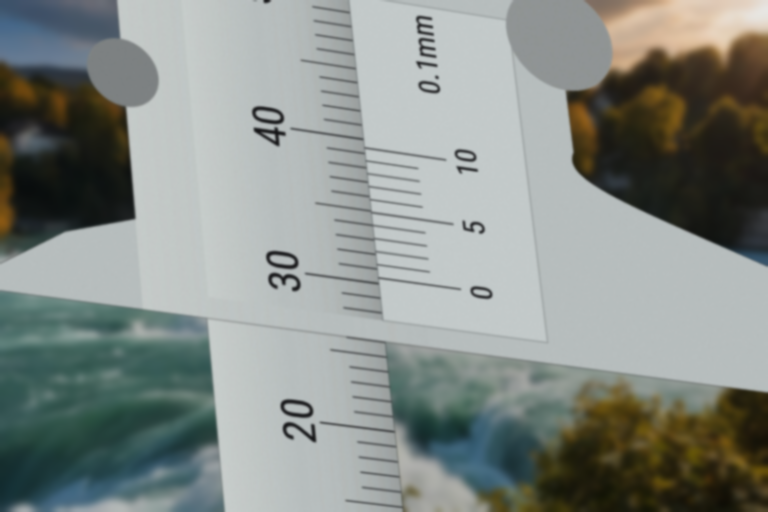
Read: 30.4 mm
